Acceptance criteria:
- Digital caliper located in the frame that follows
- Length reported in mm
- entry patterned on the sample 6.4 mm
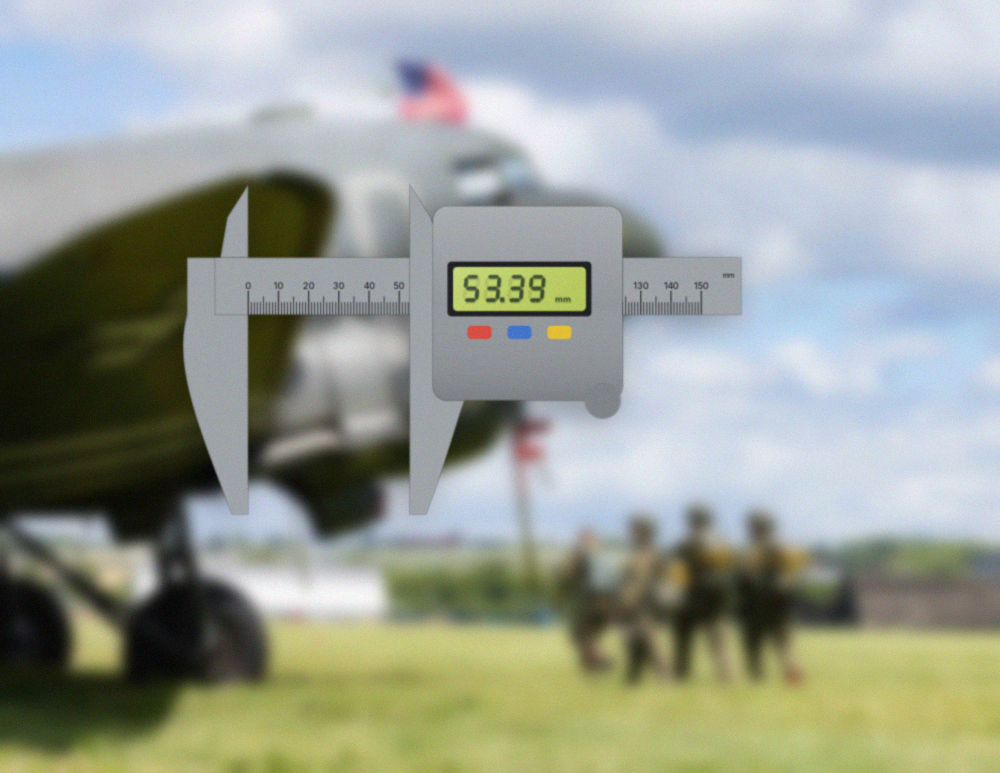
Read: 53.39 mm
